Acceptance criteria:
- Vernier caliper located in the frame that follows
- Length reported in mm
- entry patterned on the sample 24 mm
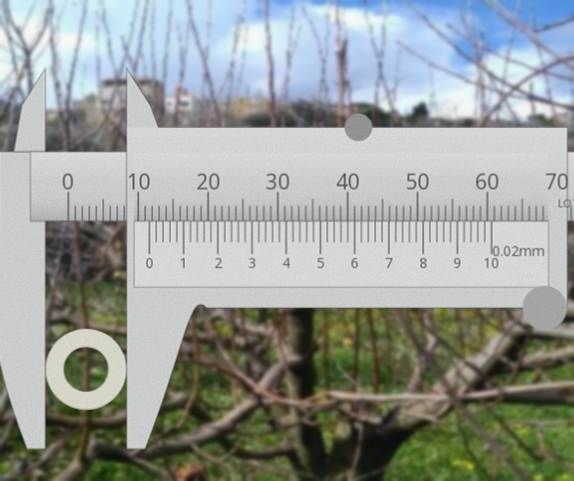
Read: 11.6 mm
